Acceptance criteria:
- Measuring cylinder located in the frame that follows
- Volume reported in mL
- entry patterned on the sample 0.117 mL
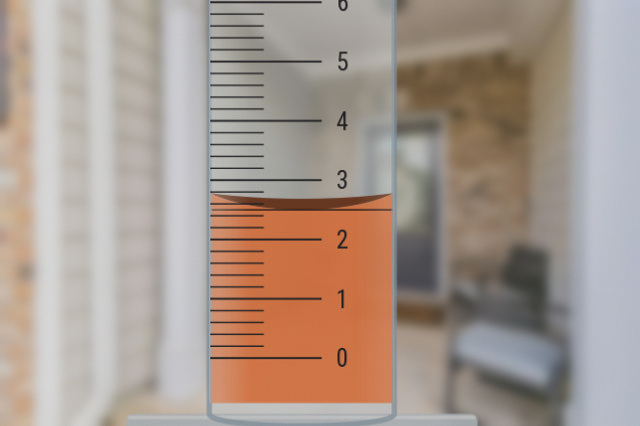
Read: 2.5 mL
